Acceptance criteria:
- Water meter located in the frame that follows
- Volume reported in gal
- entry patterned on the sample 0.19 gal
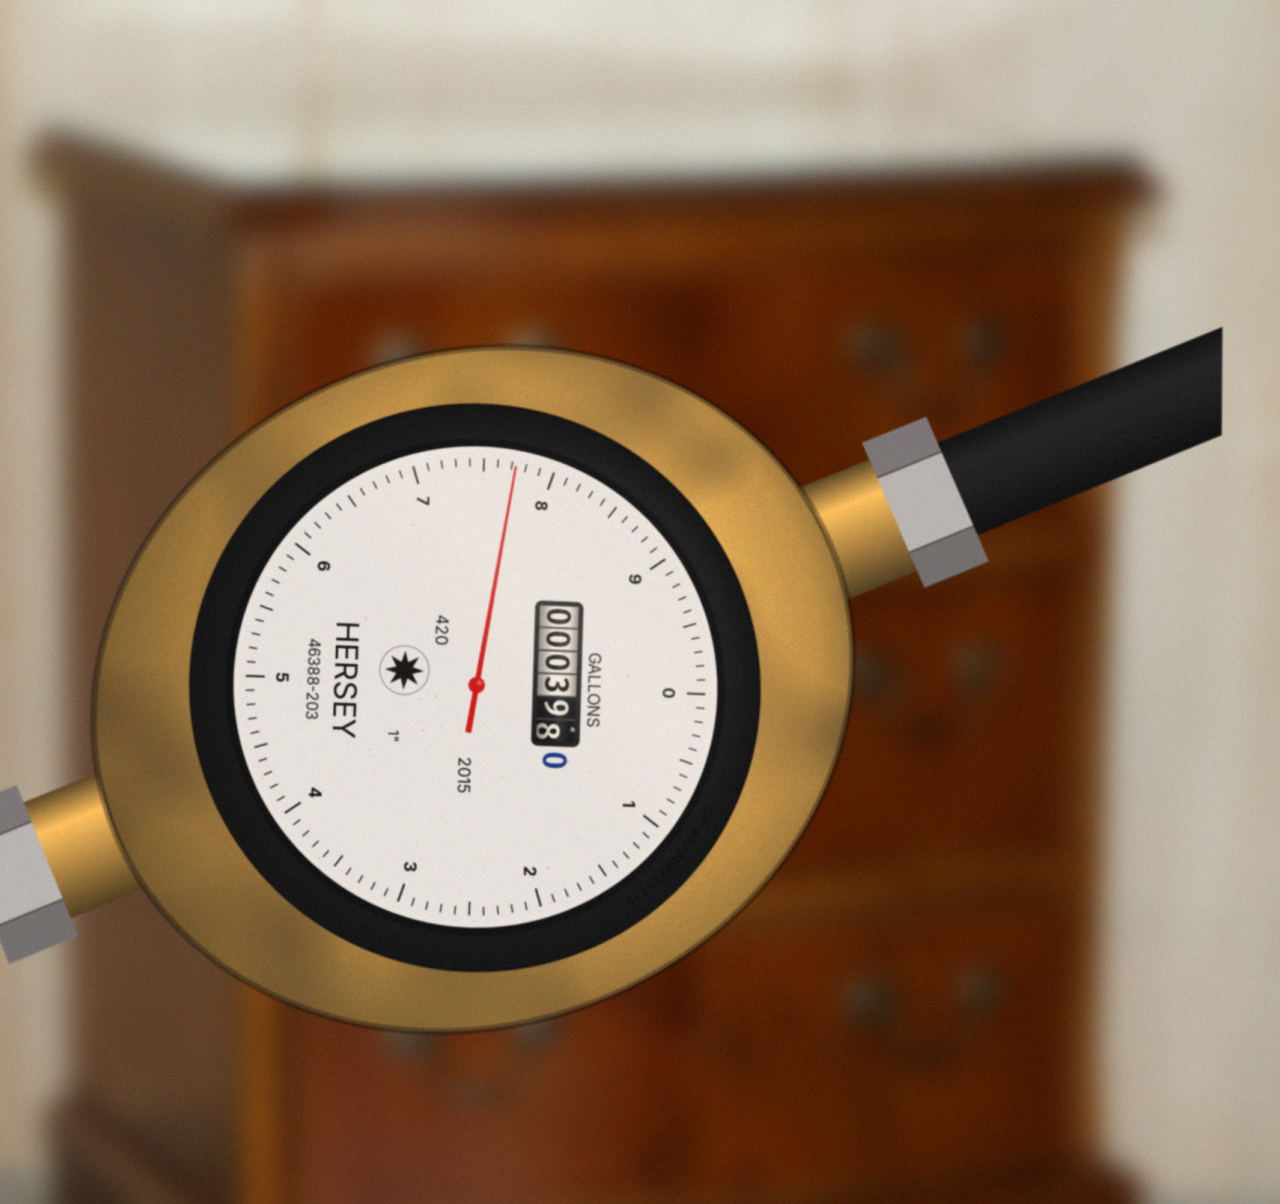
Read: 3977.7 gal
